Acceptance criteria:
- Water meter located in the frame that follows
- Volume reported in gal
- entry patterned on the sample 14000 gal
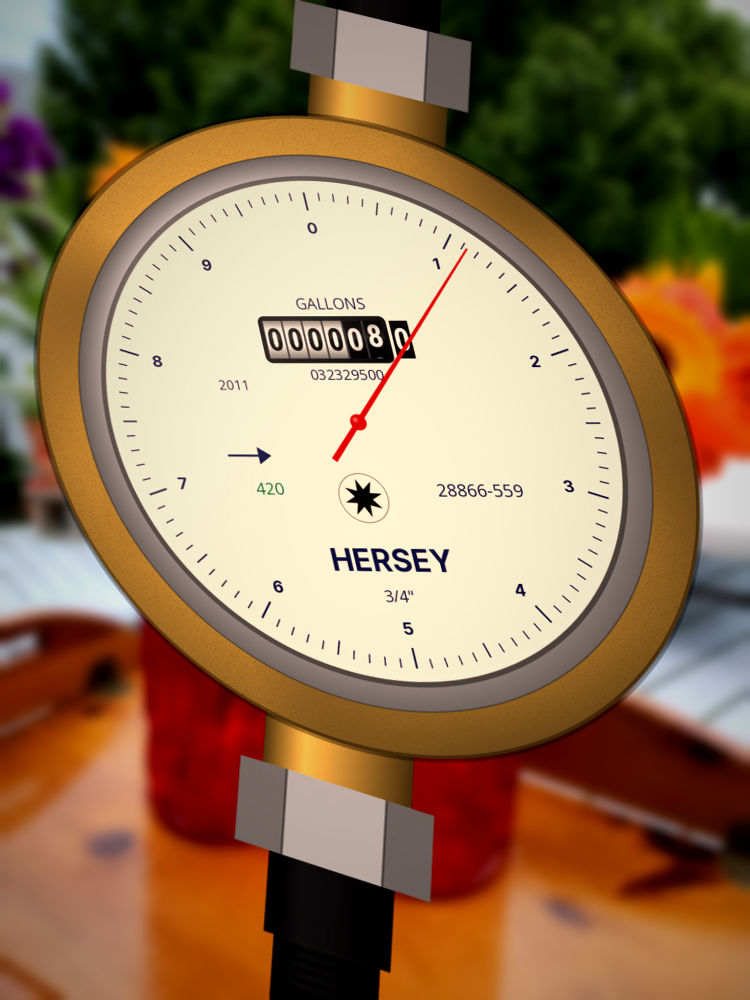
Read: 81.1 gal
